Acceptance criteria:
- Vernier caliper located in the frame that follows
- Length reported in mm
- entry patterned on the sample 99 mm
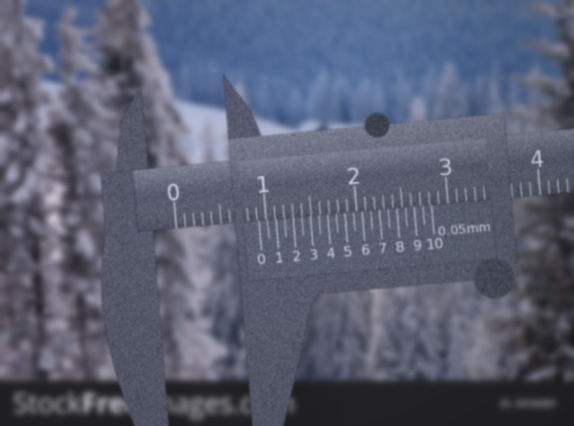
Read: 9.2 mm
